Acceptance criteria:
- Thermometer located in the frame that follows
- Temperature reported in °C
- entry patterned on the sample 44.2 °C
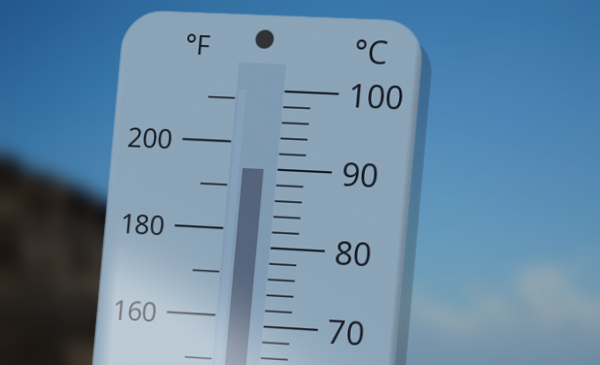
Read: 90 °C
